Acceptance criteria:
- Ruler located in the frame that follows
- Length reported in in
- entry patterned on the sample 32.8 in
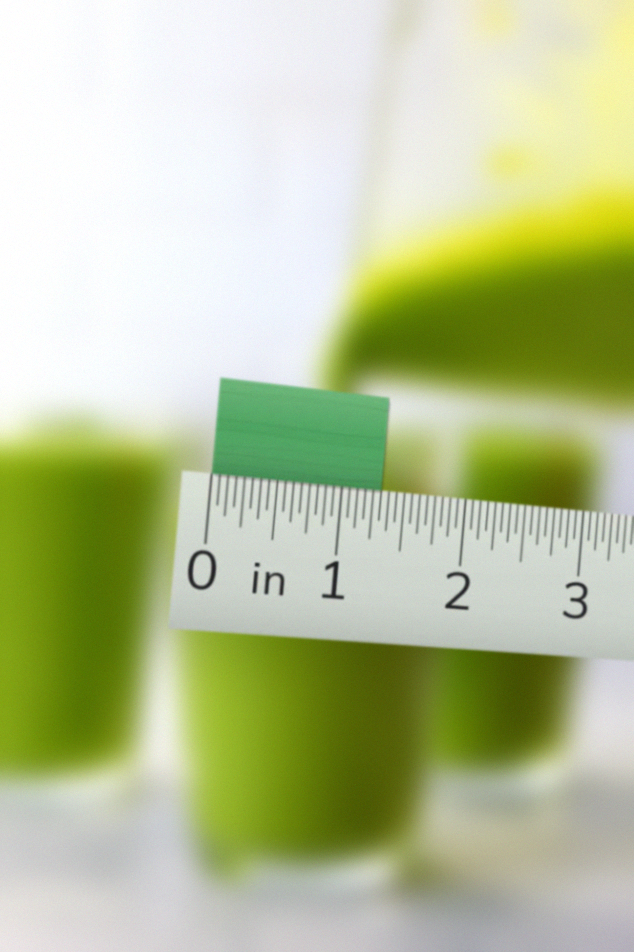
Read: 1.3125 in
